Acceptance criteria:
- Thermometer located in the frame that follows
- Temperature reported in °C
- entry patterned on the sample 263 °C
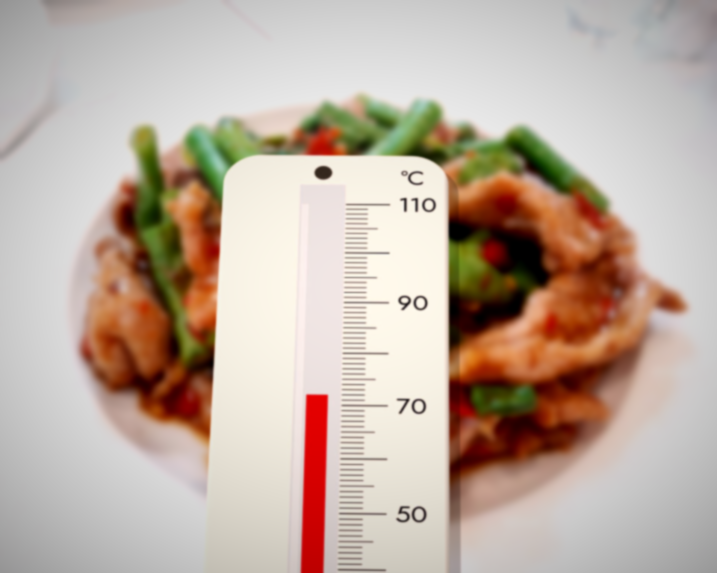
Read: 72 °C
